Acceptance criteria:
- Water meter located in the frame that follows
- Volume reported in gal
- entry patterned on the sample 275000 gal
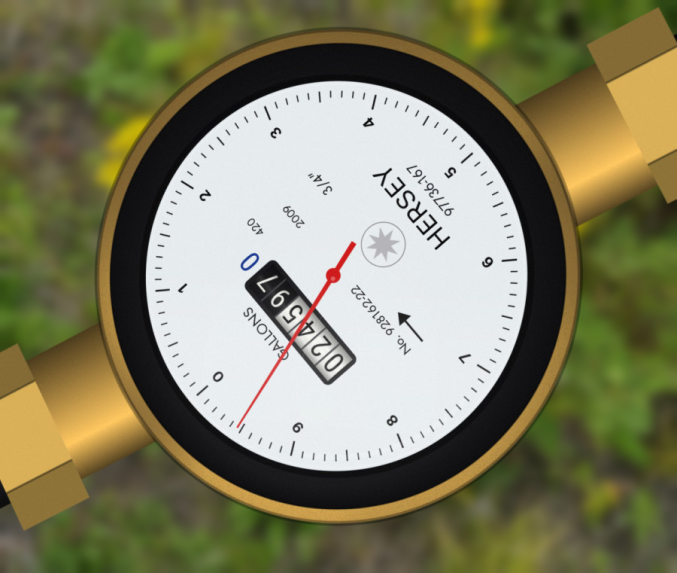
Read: 245969.5 gal
